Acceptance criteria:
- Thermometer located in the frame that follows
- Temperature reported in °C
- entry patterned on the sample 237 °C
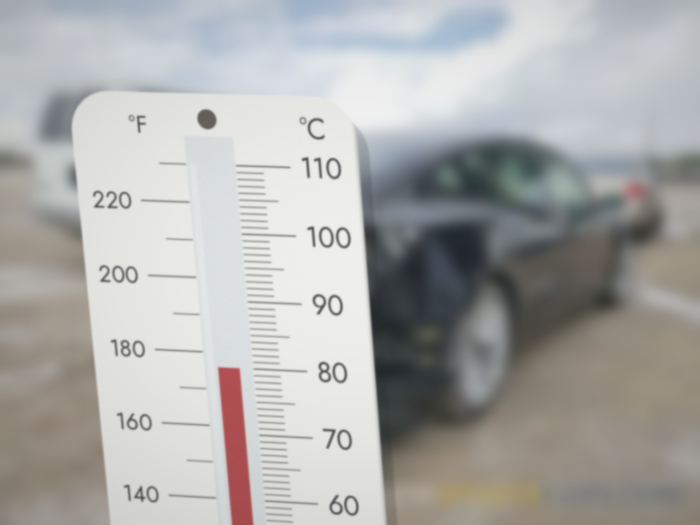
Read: 80 °C
